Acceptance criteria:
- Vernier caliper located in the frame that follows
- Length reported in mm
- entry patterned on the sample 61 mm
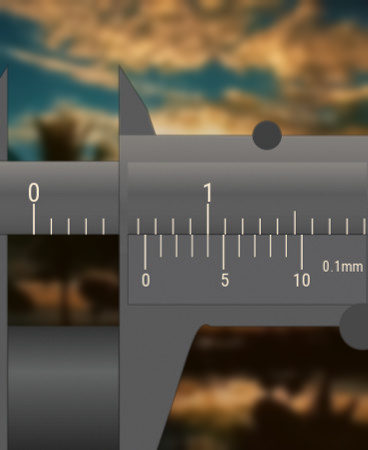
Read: 6.4 mm
